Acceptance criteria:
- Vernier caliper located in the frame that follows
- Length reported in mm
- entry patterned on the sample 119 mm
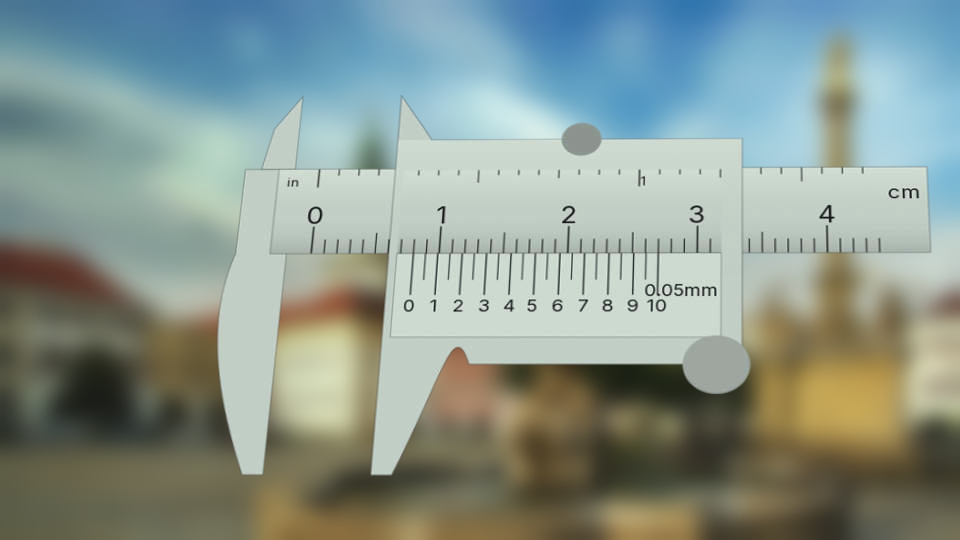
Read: 8.0 mm
